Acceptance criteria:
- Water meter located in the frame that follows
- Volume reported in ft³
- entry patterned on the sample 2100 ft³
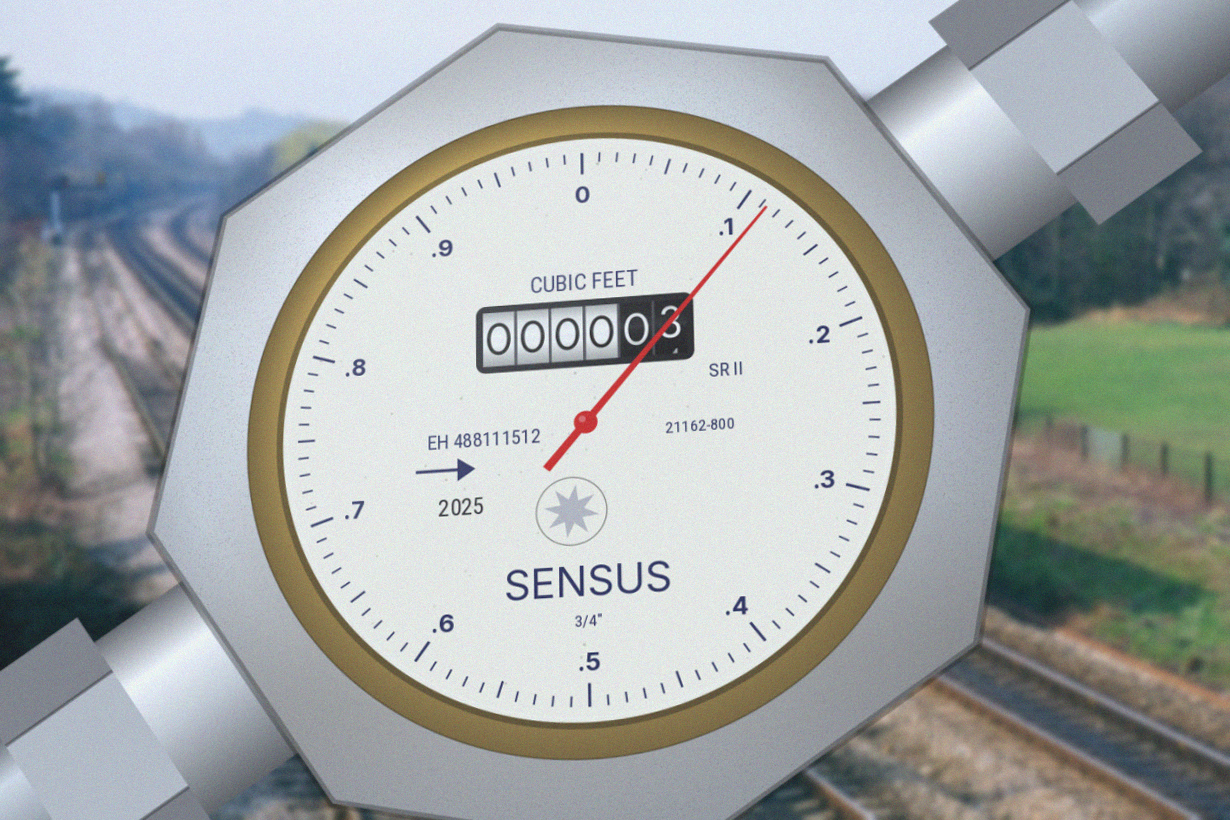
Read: 3.11 ft³
